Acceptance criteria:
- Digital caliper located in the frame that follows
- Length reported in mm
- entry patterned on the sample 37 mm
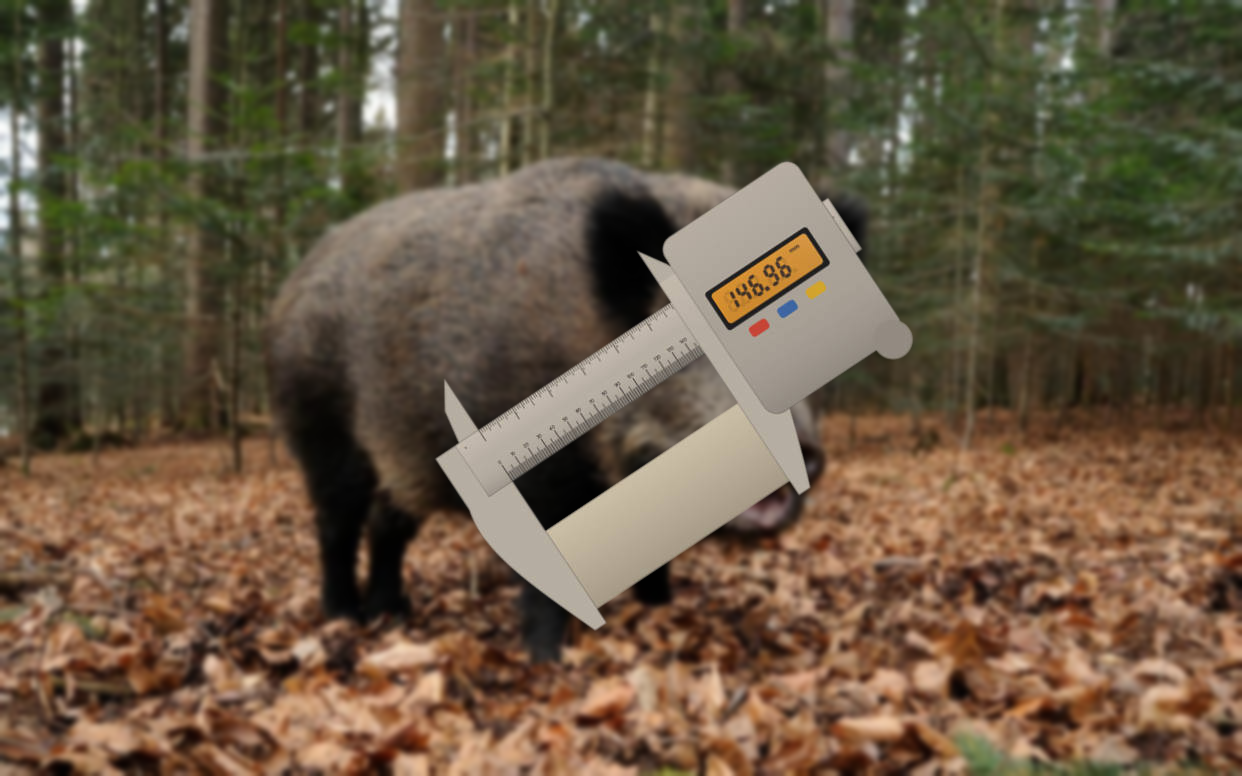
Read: 146.96 mm
